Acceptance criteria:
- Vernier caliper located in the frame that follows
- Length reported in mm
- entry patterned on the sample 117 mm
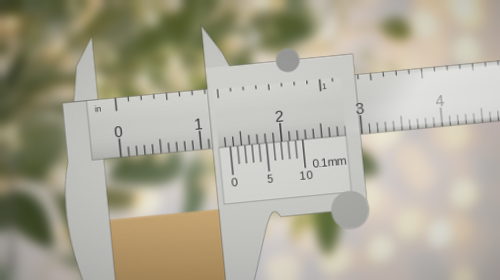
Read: 13.6 mm
